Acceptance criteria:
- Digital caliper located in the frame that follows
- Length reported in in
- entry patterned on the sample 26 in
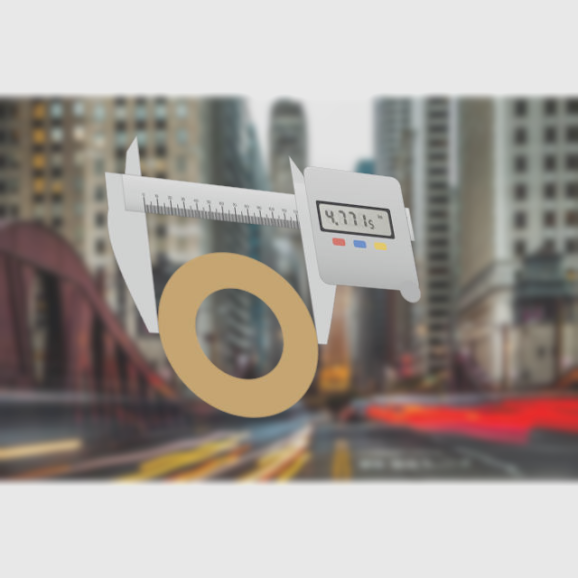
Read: 4.7715 in
